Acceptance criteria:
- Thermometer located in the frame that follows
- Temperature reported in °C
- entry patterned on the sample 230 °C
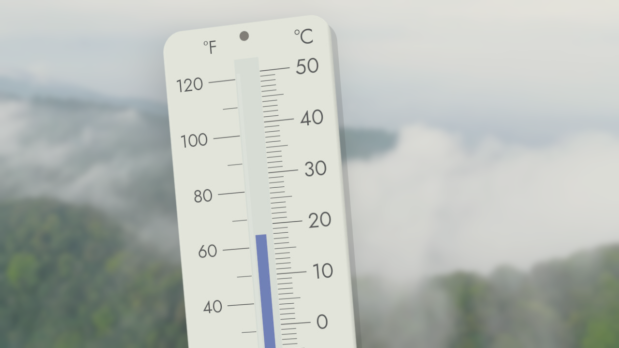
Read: 18 °C
